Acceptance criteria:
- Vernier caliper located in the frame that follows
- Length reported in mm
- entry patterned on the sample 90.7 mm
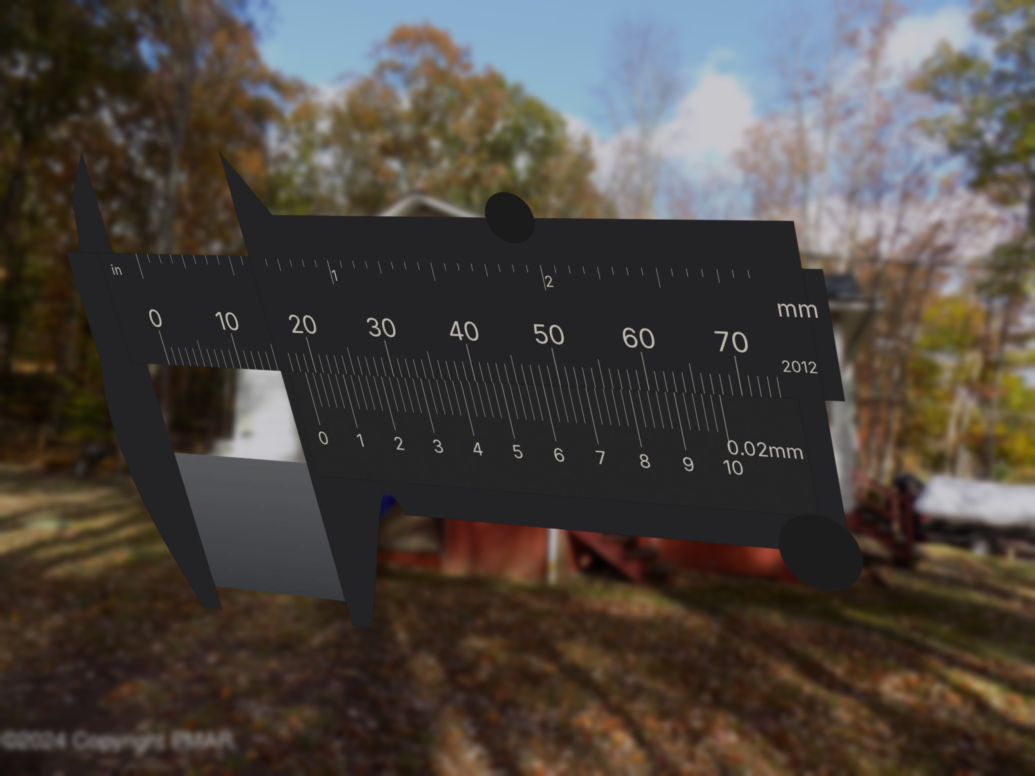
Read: 18.6 mm
